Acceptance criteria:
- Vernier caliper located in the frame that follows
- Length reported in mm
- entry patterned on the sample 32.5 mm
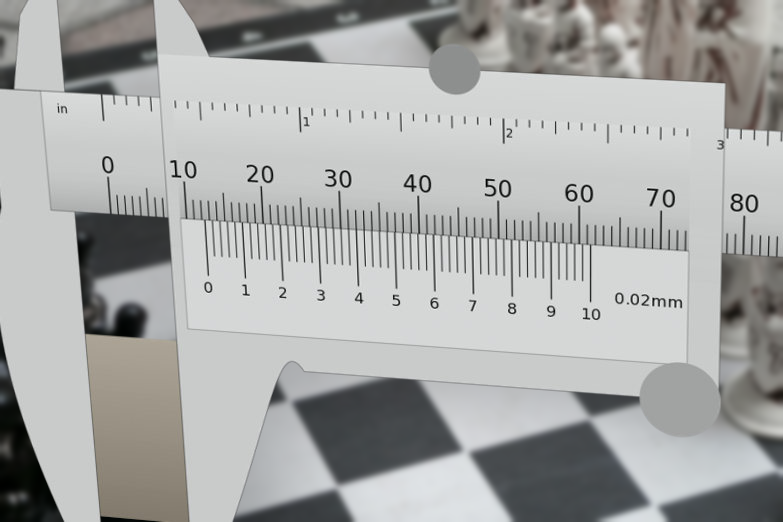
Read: 12.4 mm
